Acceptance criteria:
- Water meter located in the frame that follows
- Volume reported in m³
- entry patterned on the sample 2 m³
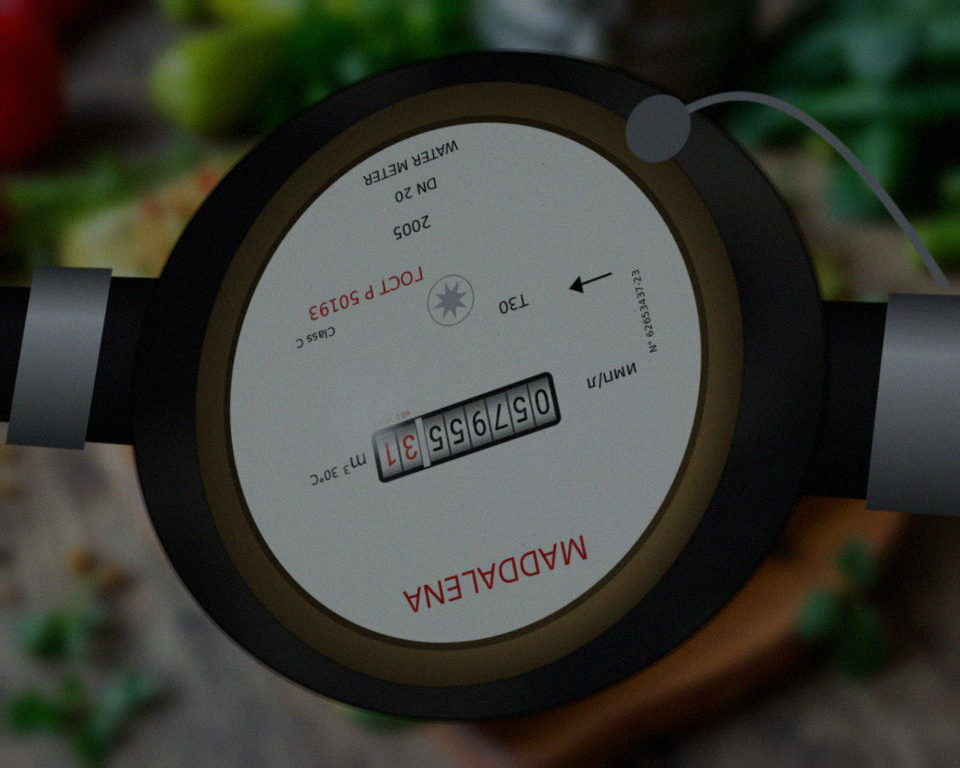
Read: 57955.31 m³
